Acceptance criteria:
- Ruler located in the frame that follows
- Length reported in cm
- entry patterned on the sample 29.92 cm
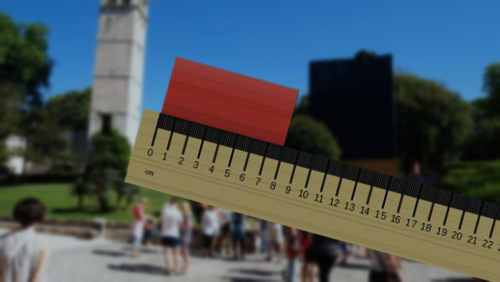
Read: 8 cm
